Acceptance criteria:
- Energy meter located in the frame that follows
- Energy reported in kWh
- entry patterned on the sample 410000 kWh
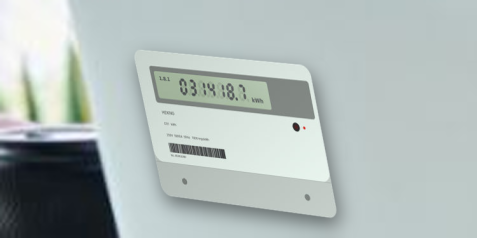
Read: 31418.7 kWh
